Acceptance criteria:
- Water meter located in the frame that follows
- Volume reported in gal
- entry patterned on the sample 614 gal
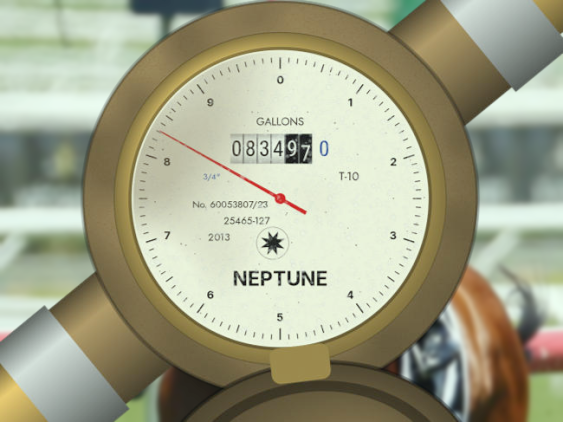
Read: 834968.3 gal
